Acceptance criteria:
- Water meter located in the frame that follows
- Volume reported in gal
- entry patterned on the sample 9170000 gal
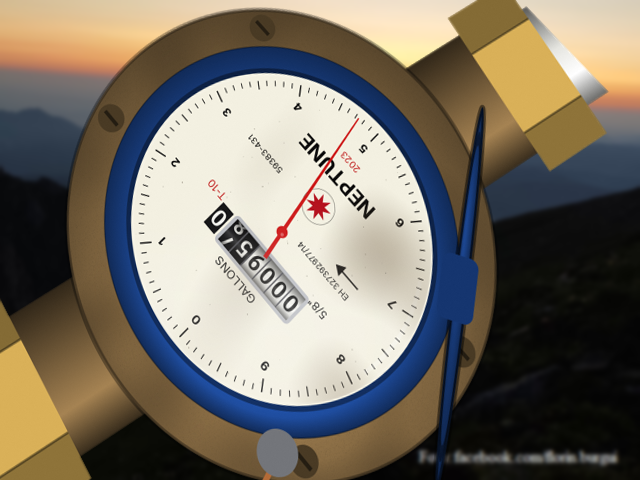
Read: 9574.7 gal
